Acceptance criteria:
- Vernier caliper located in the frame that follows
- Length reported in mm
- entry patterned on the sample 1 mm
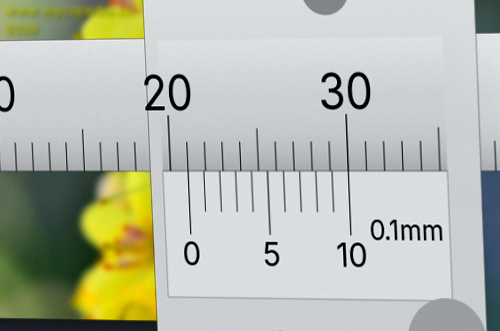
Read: 21.0 mm
